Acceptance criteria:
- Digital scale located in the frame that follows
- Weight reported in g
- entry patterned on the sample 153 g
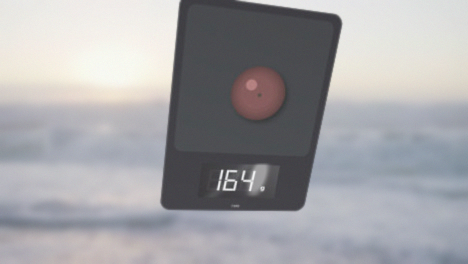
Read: 164 g
